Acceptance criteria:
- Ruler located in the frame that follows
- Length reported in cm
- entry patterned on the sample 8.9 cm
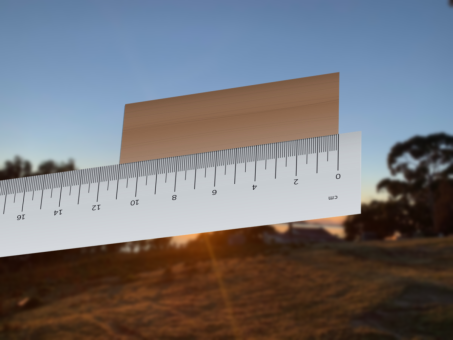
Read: 11 cm
